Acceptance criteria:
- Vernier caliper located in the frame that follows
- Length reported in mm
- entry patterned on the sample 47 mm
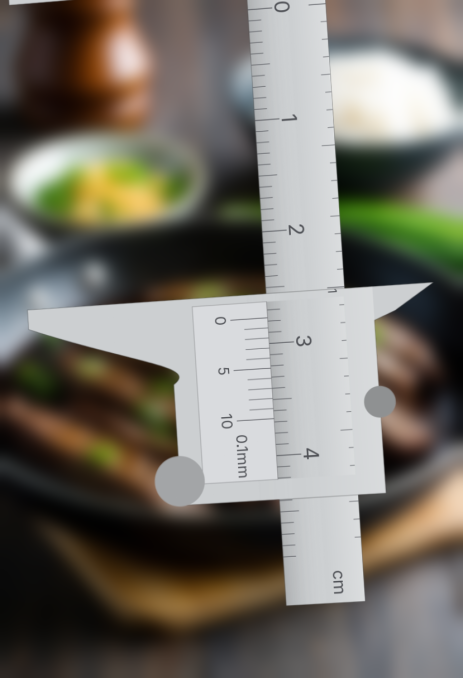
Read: 27.7 mm
